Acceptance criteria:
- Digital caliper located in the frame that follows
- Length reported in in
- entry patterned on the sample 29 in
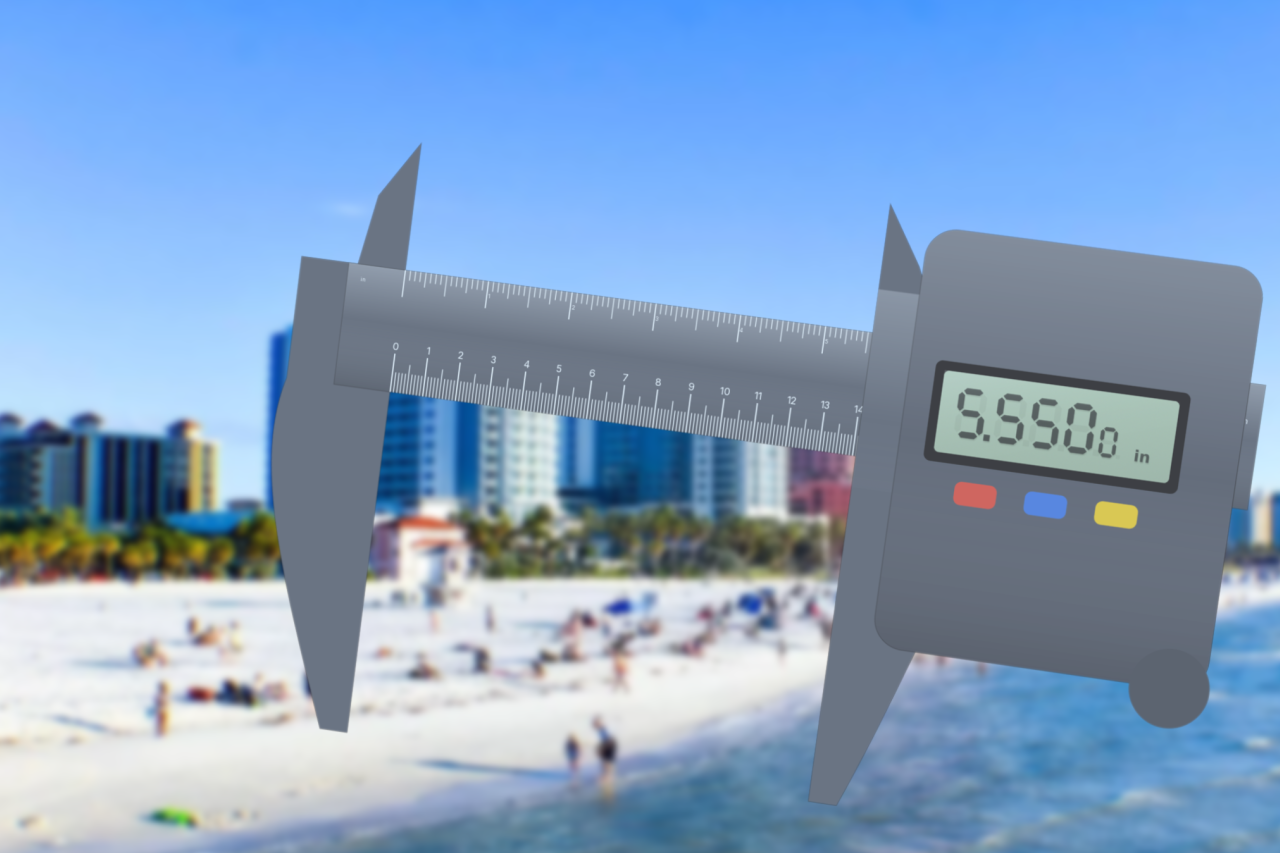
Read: 5.5500 in
